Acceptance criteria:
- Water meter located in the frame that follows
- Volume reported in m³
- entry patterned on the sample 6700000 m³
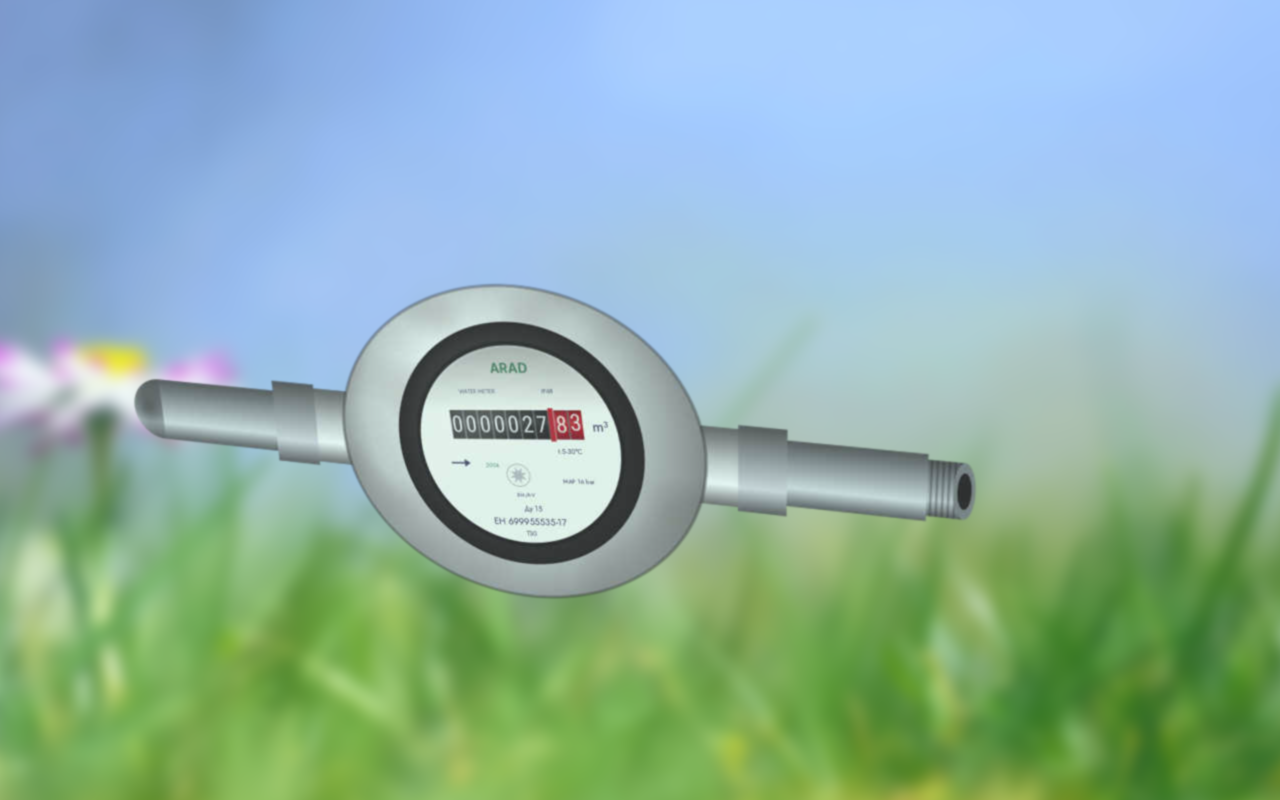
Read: 27.83 m³
